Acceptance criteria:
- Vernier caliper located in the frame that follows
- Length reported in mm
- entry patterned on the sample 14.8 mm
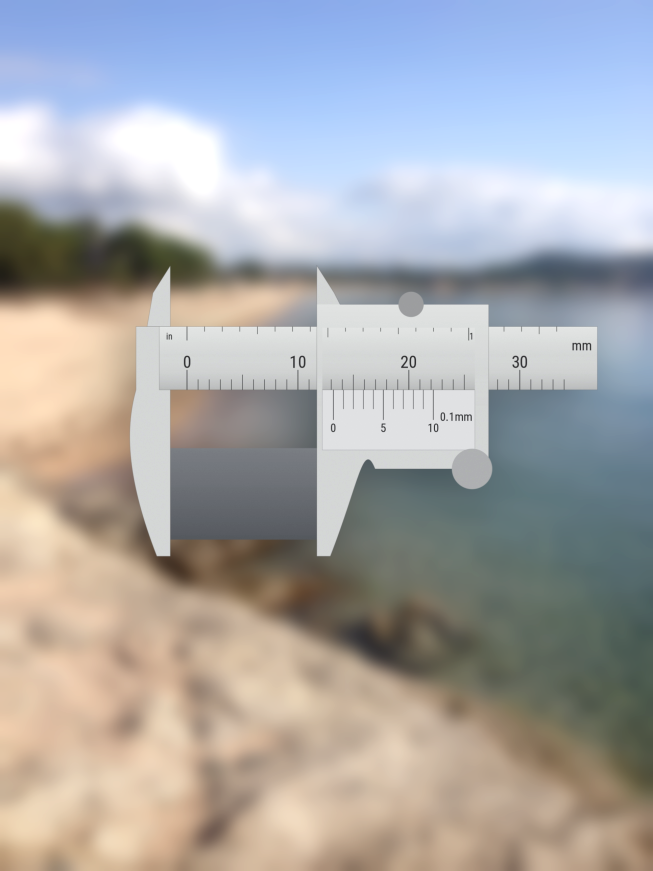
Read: 13.2 mm
